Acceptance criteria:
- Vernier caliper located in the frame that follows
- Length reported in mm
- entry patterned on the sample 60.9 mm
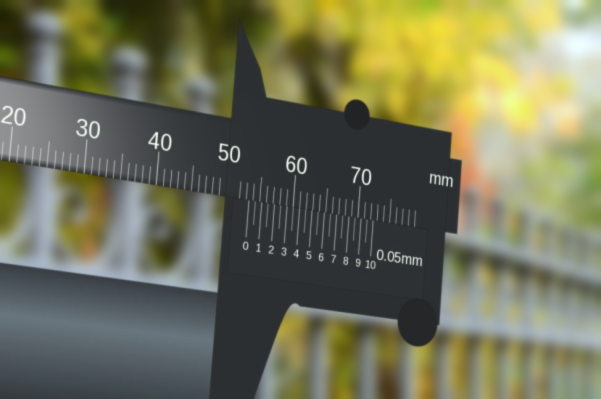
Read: 53.4 mm
